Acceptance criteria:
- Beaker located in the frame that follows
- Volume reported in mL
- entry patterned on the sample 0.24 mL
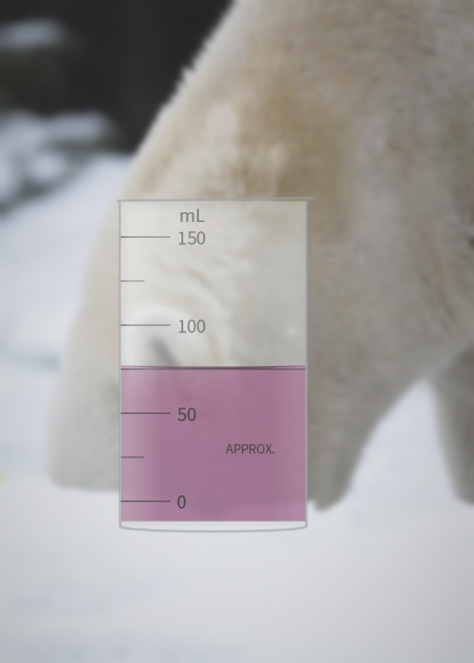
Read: 75 mL
